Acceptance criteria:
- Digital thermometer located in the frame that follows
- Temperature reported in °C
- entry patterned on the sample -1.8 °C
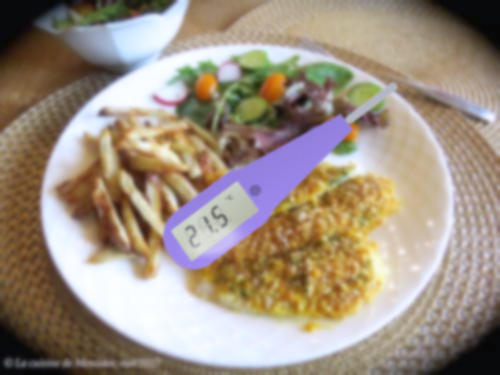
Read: 21.5 °C
